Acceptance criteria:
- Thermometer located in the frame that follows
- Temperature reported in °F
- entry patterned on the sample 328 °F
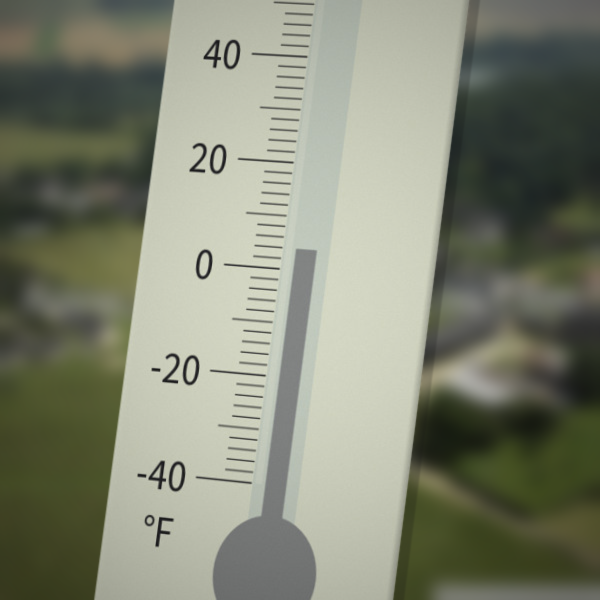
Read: 4 °F
